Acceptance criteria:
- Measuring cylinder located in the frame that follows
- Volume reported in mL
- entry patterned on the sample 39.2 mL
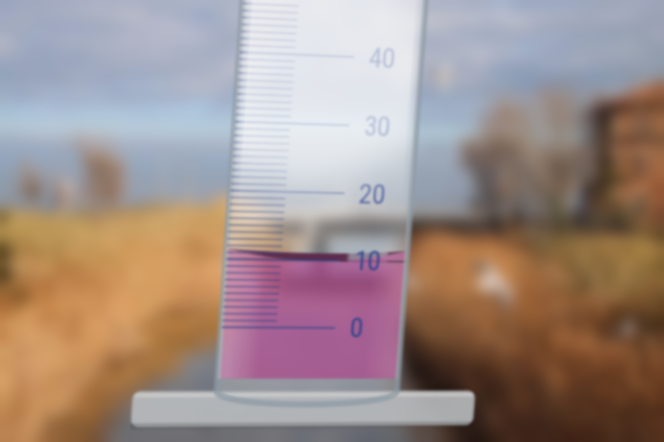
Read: 10 mL
